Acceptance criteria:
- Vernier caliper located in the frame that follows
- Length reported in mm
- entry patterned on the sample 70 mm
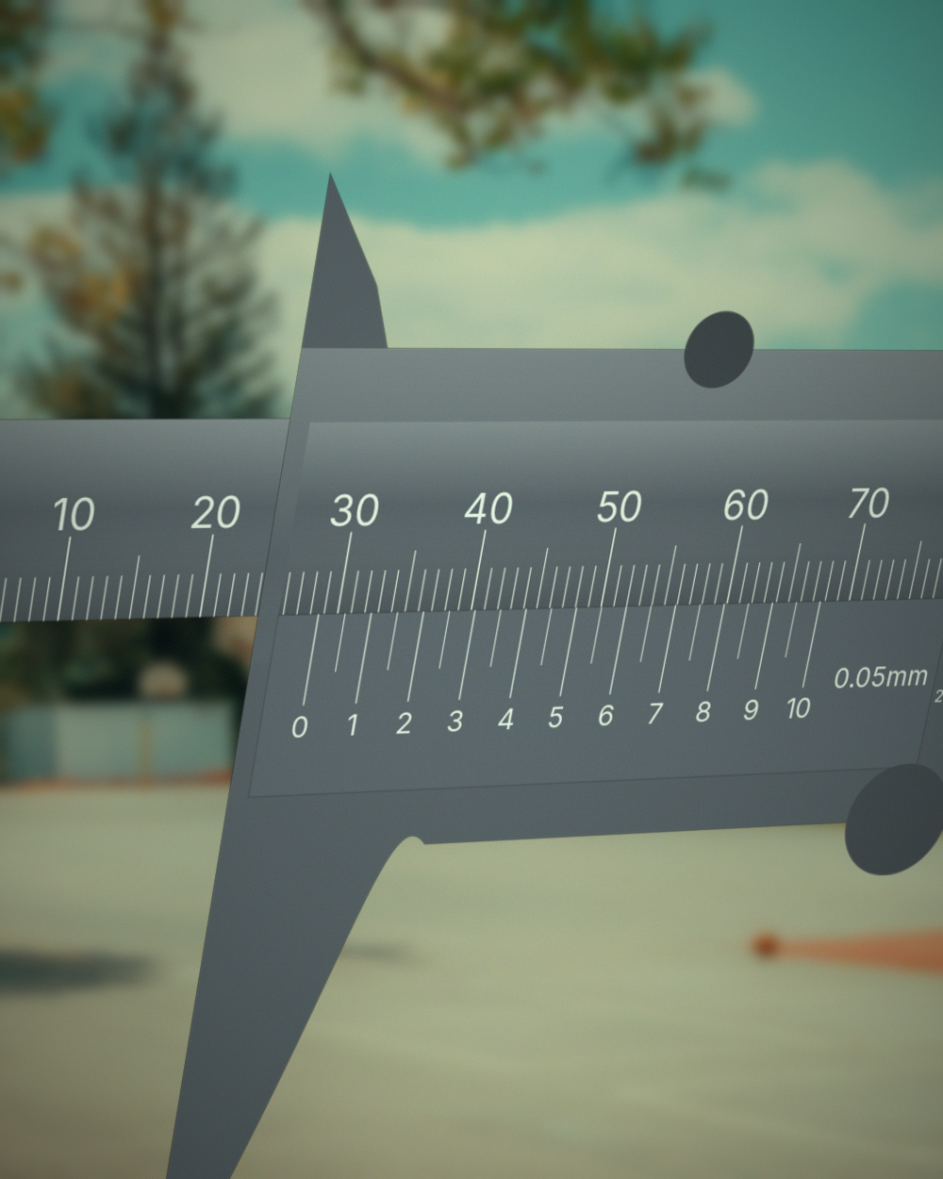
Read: 28.6 mm
